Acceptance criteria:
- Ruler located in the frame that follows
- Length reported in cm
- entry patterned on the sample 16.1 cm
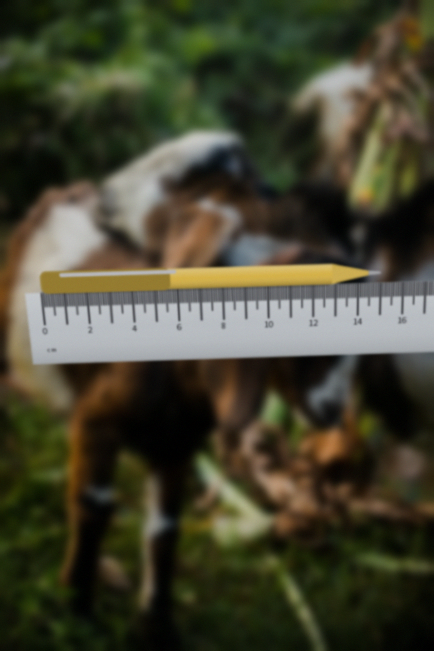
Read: 15 cm
